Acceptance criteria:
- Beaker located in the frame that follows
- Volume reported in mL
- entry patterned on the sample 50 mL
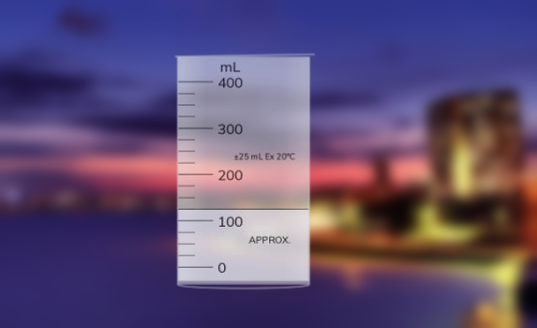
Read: 125 mL
